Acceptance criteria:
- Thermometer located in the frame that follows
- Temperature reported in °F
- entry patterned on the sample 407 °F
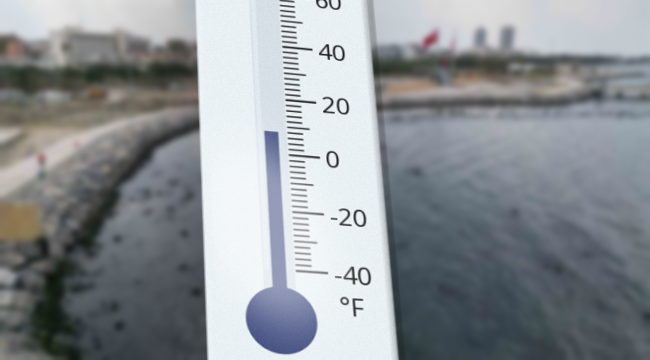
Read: 8 °F
